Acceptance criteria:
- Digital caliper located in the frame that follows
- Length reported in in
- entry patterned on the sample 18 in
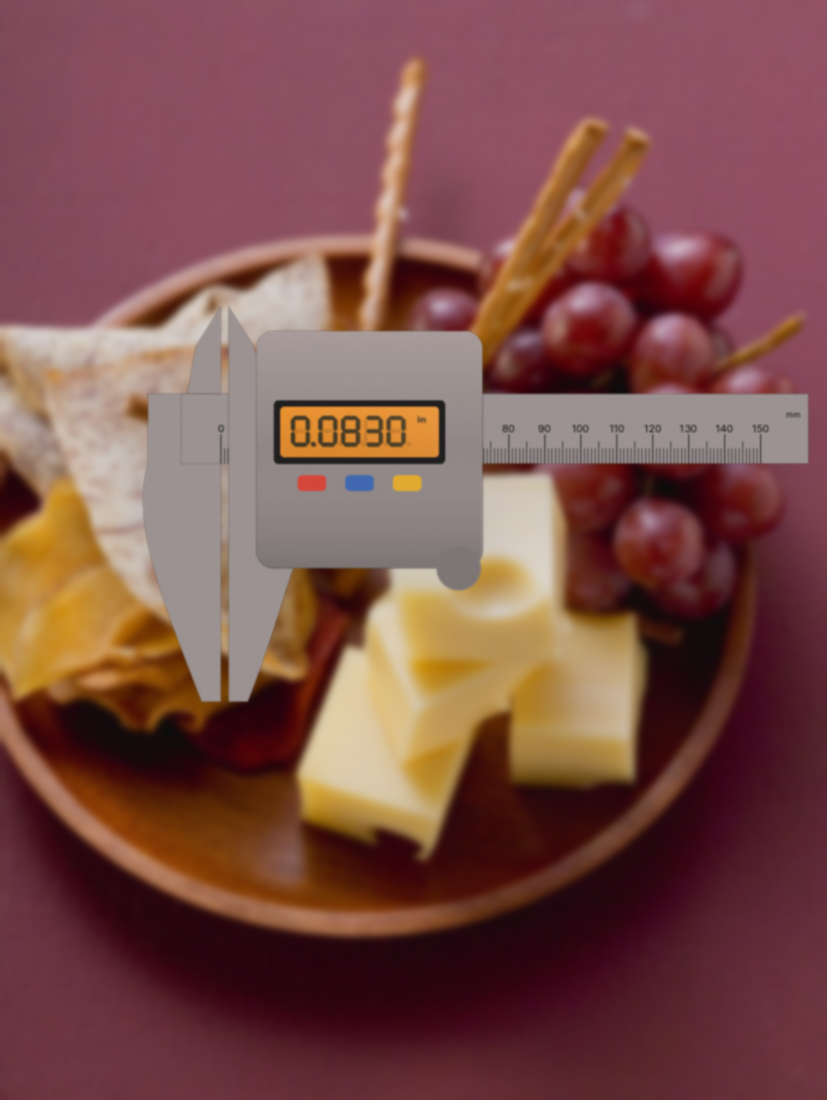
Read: 0.0830 in
